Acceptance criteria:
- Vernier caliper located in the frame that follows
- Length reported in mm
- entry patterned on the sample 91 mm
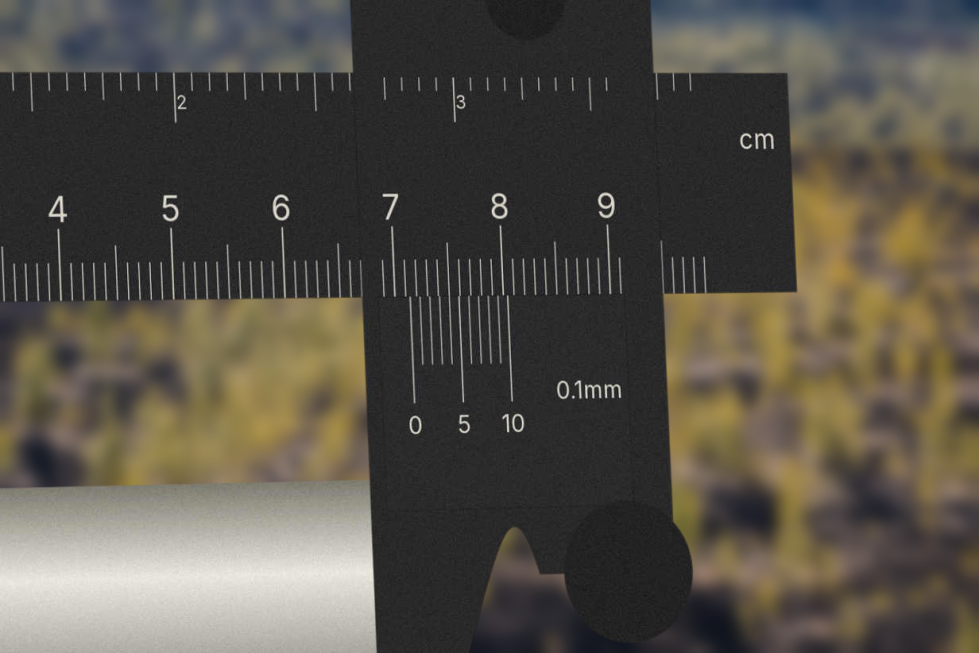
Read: 71.4 mm
